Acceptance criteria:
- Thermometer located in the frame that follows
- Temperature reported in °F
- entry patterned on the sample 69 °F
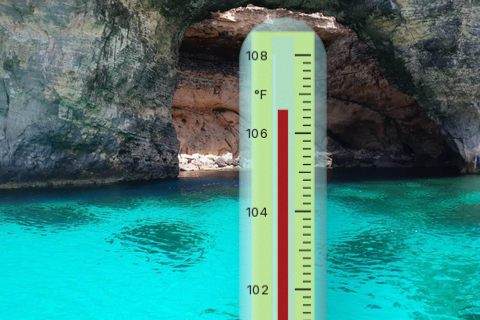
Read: 106.6 °F
